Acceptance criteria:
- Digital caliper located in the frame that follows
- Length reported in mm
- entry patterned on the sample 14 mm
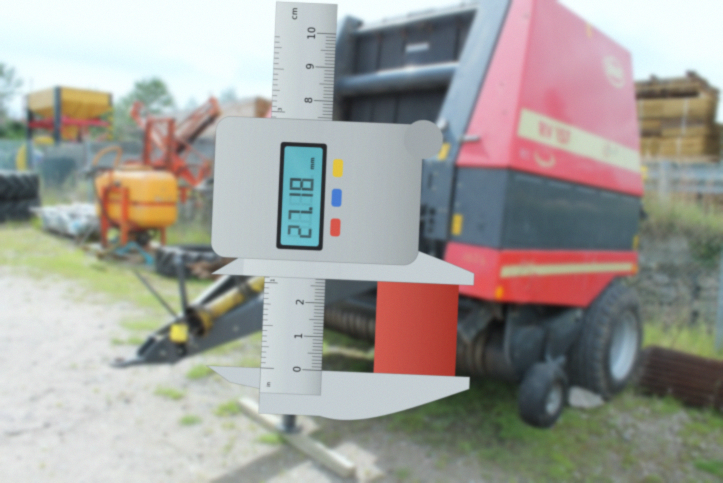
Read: 27.18 mm
